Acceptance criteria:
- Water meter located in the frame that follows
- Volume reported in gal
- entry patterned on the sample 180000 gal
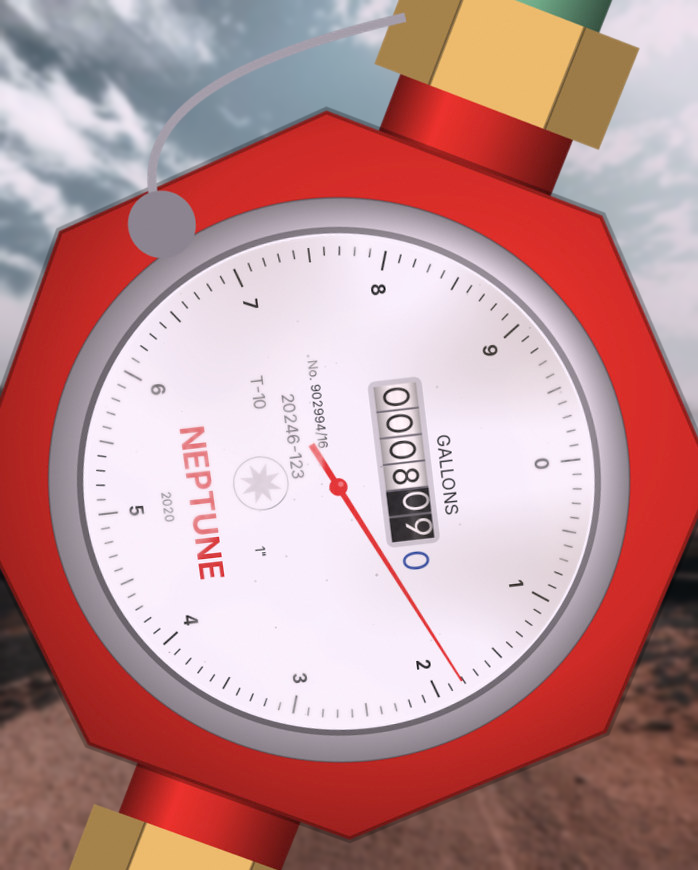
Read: 8091.8 gal
